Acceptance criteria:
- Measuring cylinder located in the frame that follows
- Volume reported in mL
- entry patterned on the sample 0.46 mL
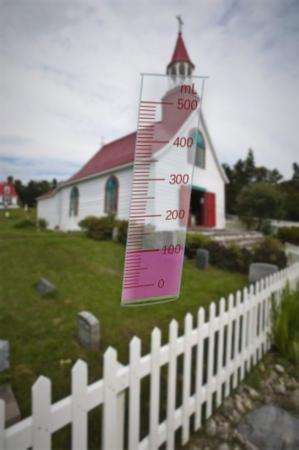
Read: 100 mL
